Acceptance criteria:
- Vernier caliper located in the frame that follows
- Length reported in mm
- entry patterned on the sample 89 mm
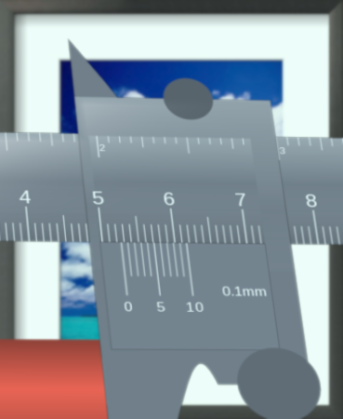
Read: 52.6 mm
